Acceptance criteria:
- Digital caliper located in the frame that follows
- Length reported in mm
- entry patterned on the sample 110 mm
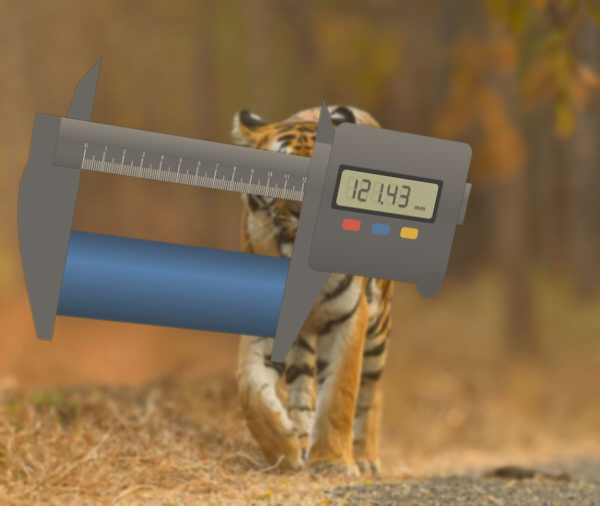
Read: 121.43 mm
